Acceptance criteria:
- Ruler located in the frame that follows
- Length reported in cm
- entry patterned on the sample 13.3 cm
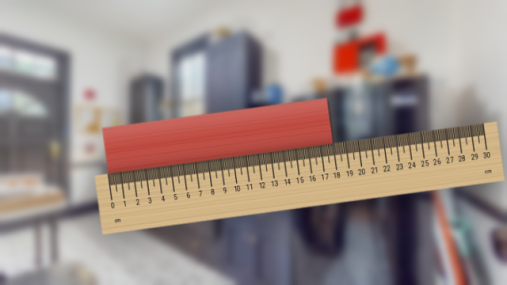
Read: 18 cm
